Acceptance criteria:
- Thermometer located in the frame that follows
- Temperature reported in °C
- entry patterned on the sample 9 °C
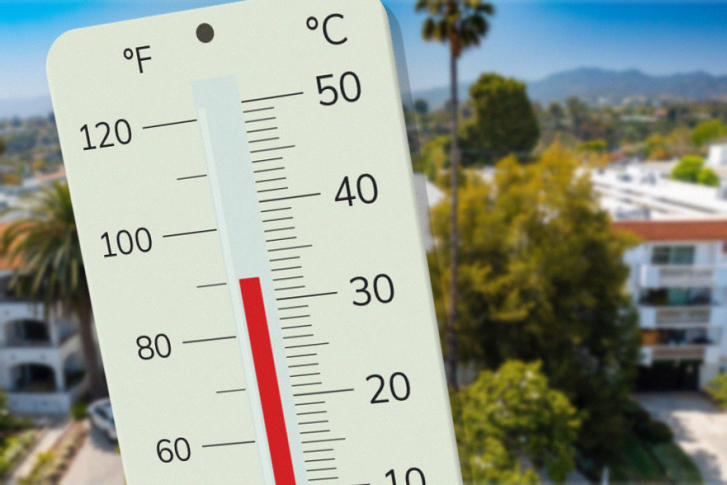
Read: 32.5 °C
